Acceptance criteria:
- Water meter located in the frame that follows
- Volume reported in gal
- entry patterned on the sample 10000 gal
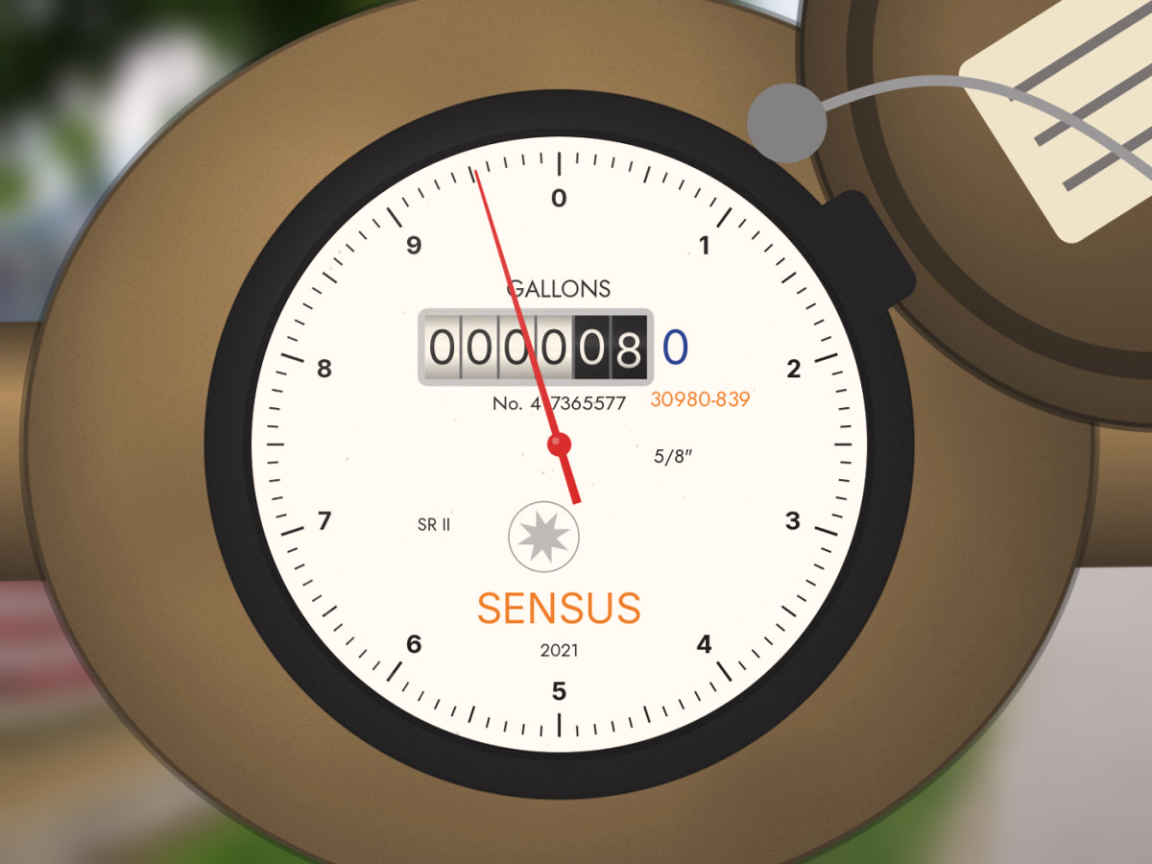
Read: 79.5 gal
